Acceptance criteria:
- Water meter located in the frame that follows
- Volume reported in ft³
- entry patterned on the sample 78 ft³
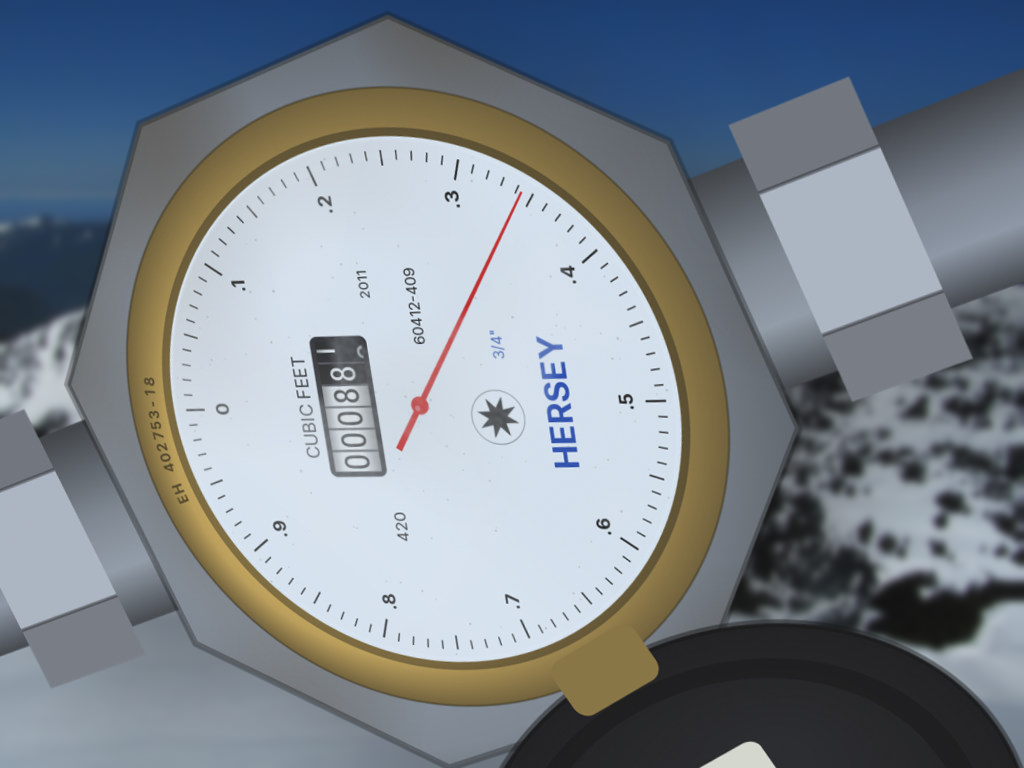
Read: 881.34 ft³
